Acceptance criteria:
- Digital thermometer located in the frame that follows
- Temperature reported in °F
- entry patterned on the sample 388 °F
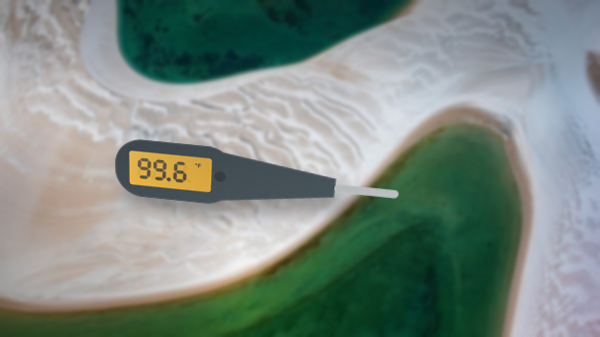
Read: 99.6 °F
